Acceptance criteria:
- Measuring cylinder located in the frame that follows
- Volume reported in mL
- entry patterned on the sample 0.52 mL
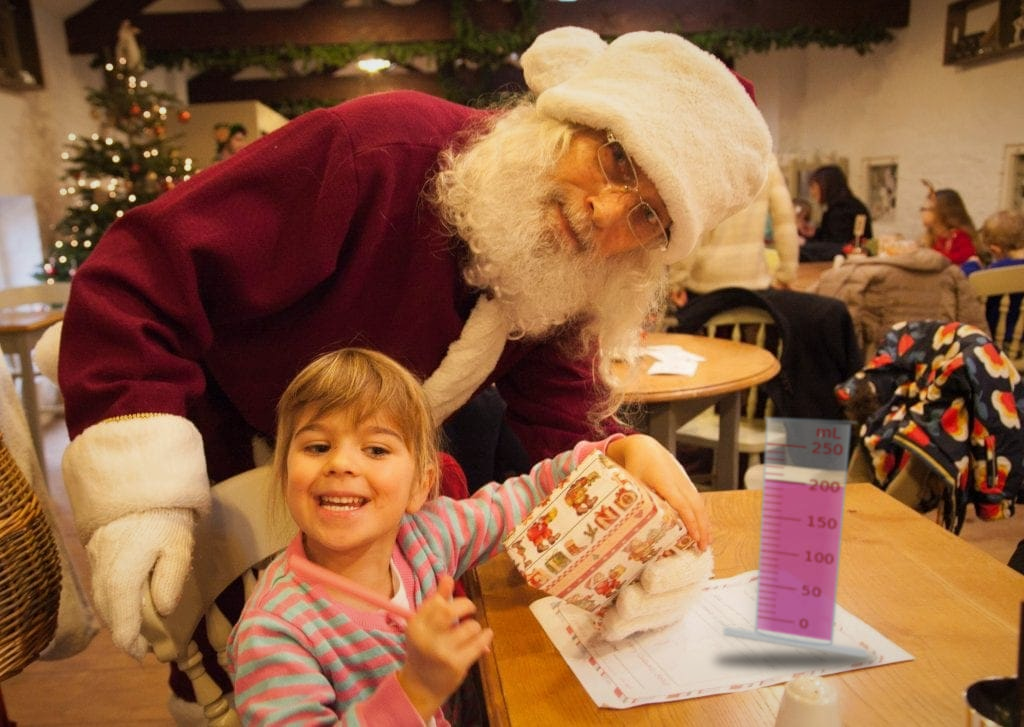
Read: 200 mL
